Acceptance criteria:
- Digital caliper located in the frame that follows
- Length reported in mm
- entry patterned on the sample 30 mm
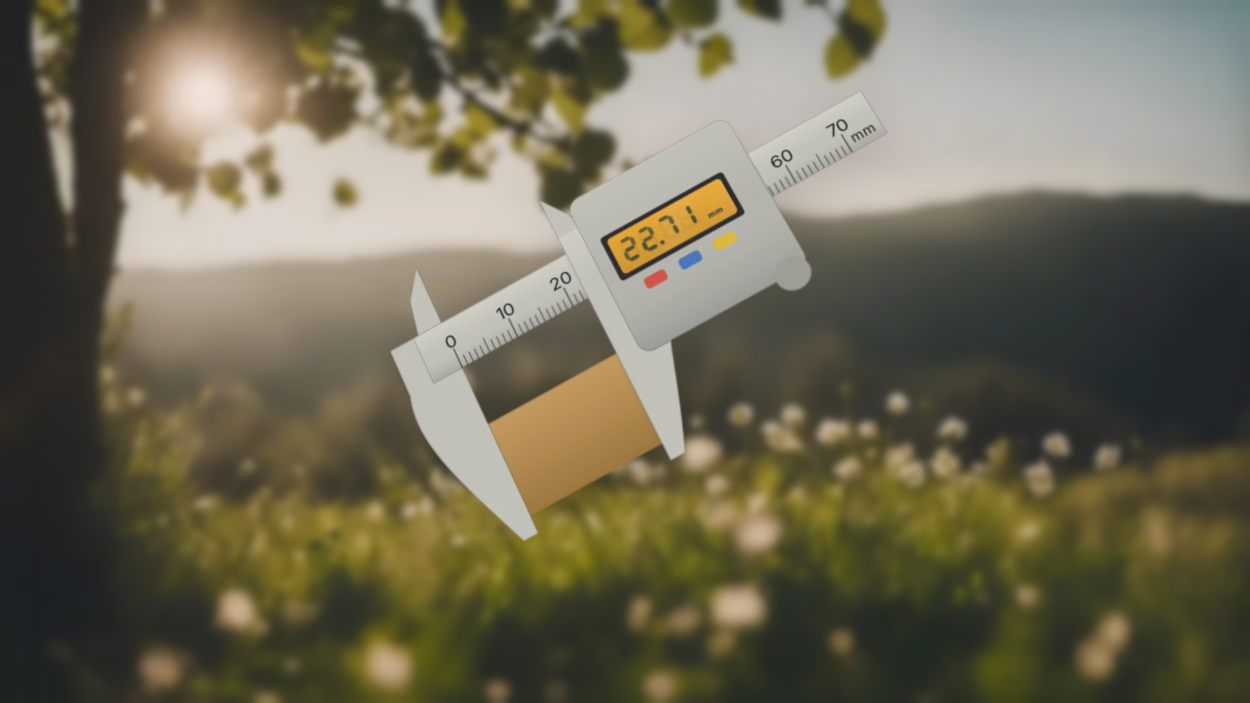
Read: 22.71 mm
